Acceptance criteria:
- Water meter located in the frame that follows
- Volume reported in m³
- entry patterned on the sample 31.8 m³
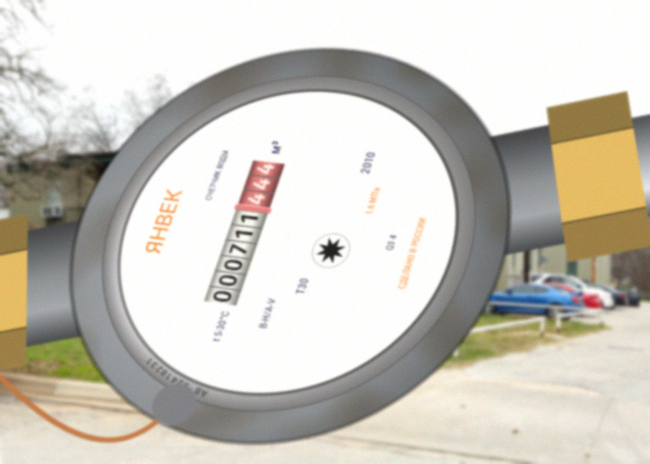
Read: 711.444 m³
